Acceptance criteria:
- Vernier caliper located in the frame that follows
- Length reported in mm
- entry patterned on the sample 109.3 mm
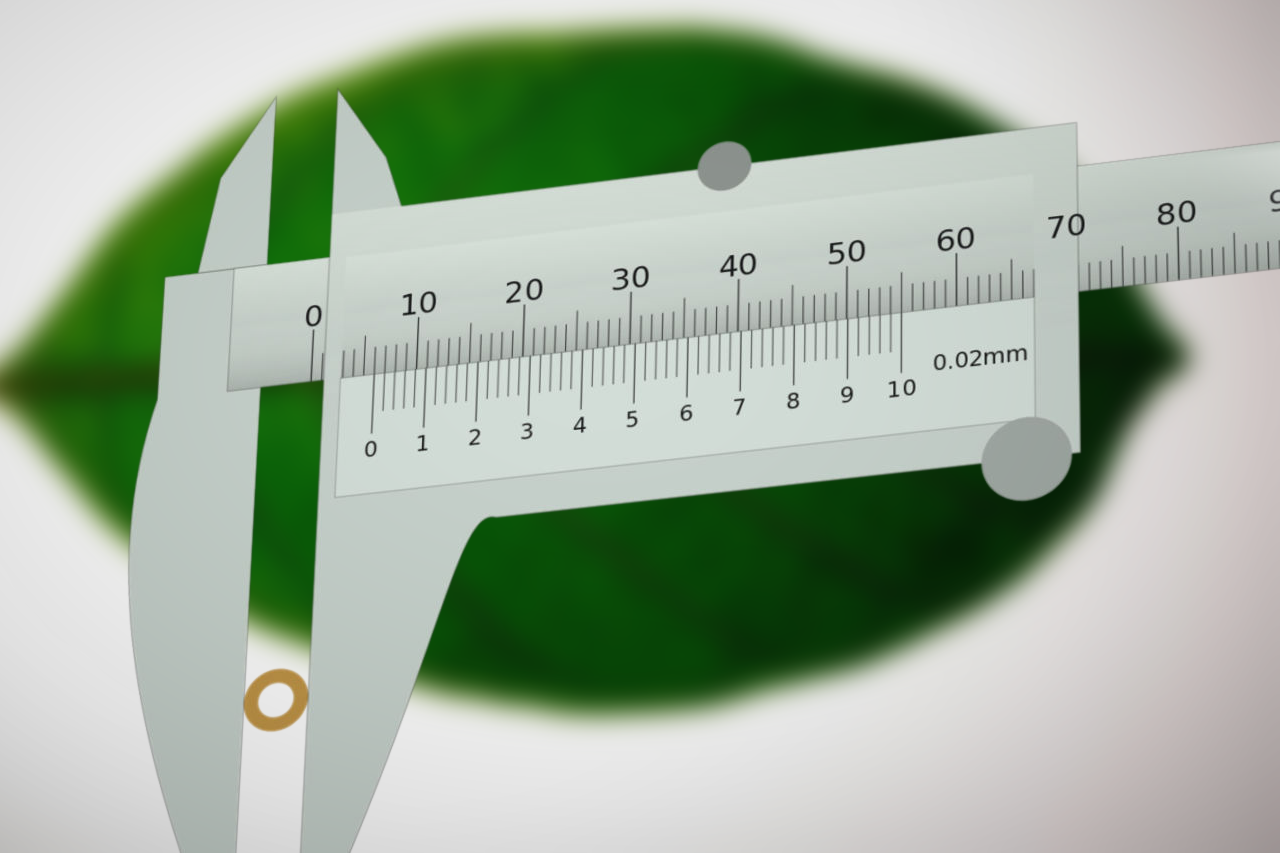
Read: 6.0 mm
